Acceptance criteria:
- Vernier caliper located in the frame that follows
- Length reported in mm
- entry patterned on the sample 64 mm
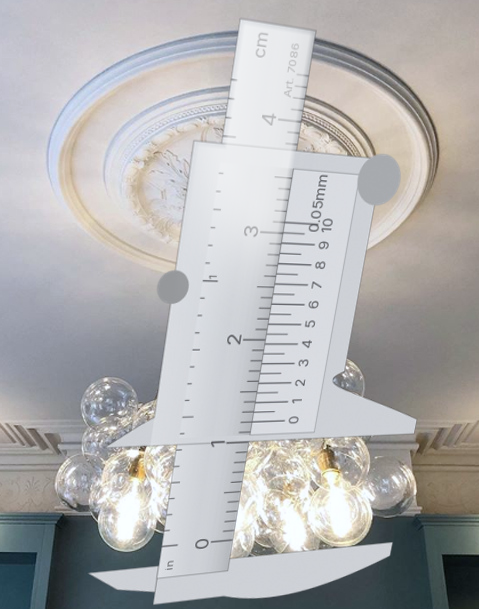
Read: 12.0 mm
